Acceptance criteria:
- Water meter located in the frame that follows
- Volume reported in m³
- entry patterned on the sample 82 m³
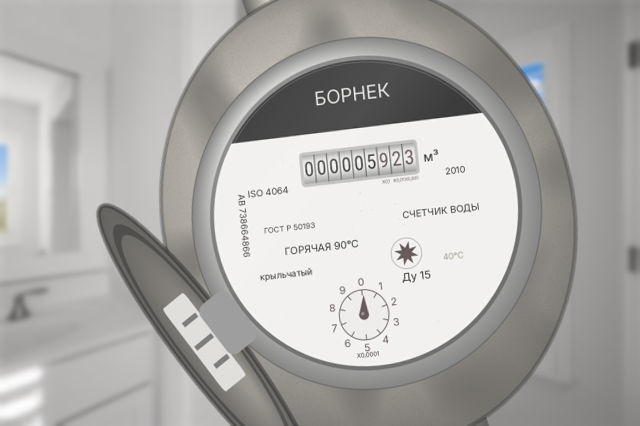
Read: 5.9230 m³
